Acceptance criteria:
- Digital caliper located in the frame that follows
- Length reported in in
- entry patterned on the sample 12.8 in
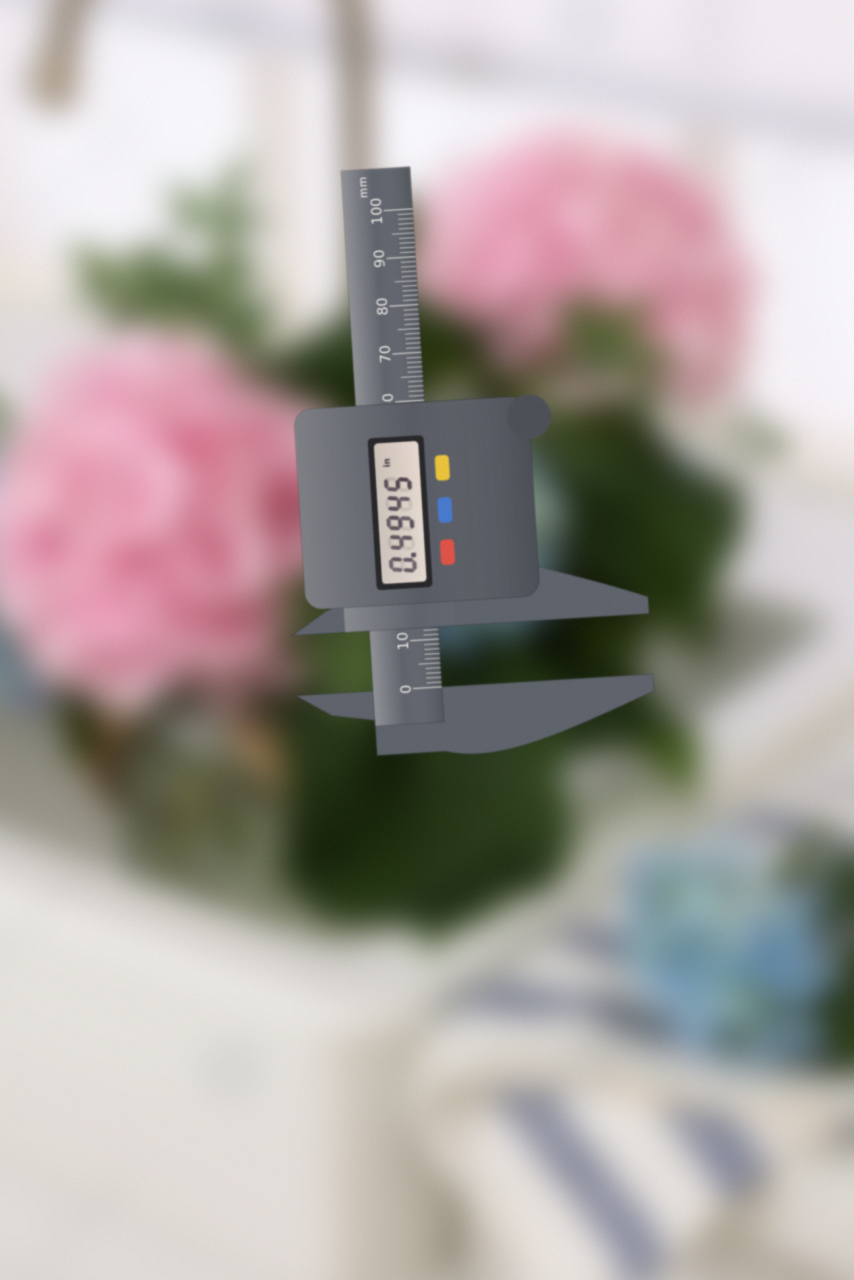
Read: 0.4945 in
